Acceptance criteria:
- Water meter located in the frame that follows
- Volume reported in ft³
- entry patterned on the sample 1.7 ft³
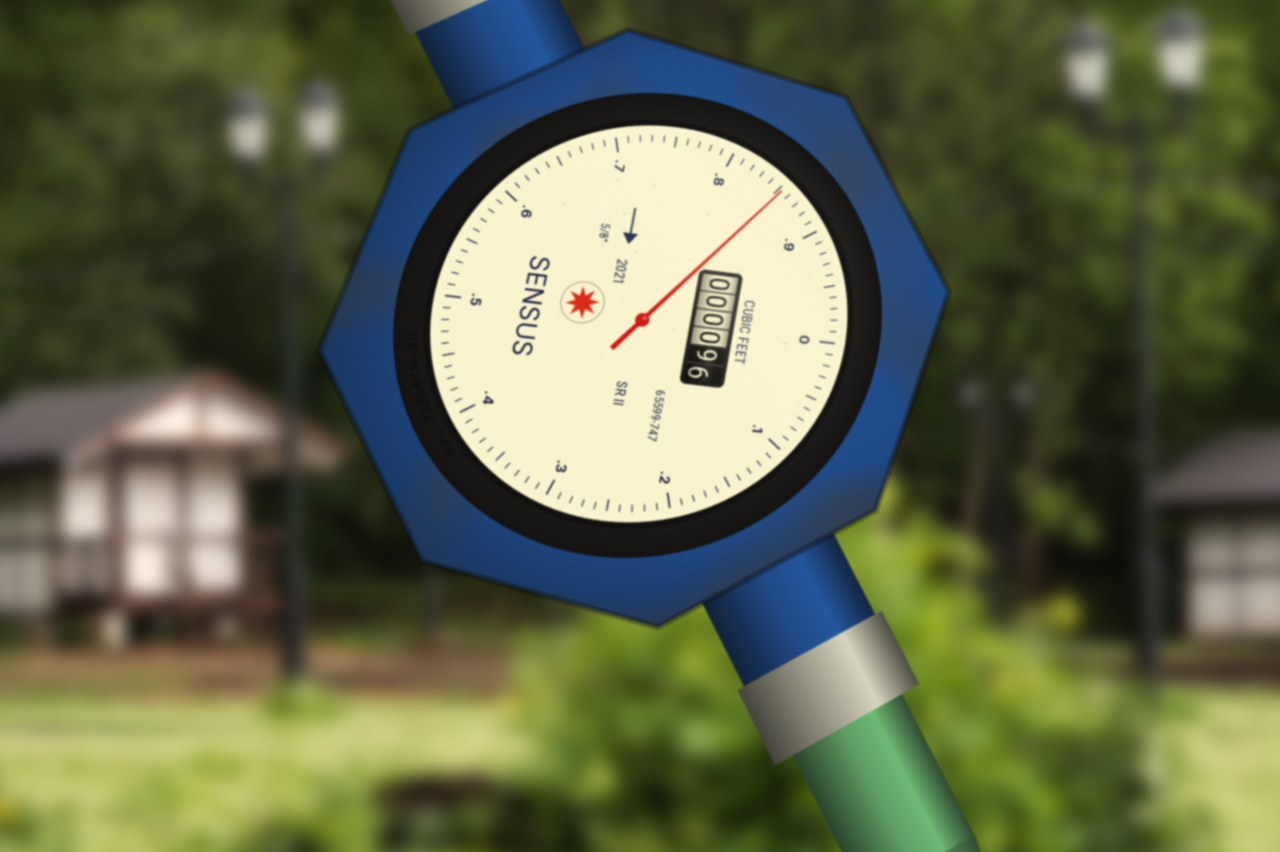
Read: 95.85 ft³
